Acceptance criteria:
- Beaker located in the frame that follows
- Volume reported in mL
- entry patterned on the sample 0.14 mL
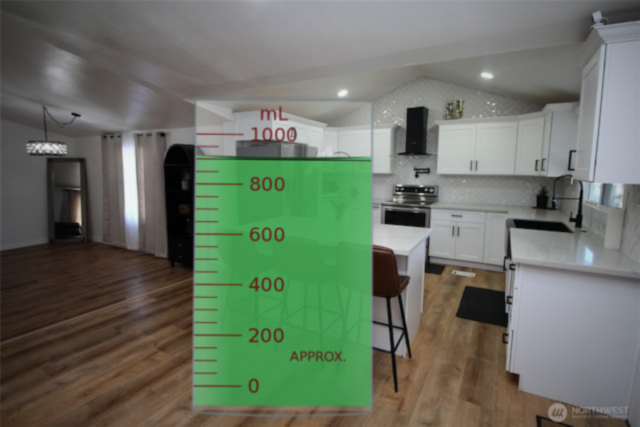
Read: 900 mL
